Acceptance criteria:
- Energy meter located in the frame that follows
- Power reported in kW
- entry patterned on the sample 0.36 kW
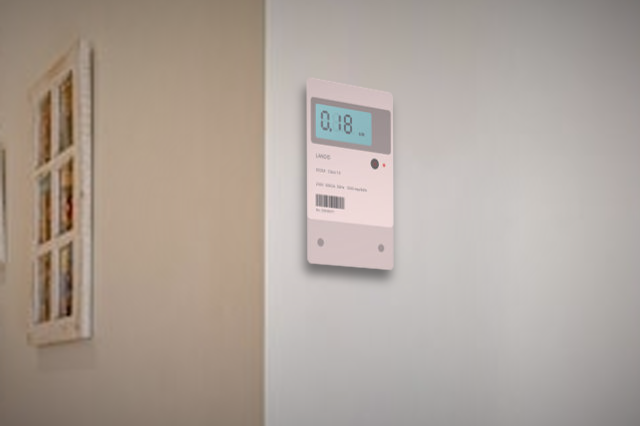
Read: 0.18 kW
